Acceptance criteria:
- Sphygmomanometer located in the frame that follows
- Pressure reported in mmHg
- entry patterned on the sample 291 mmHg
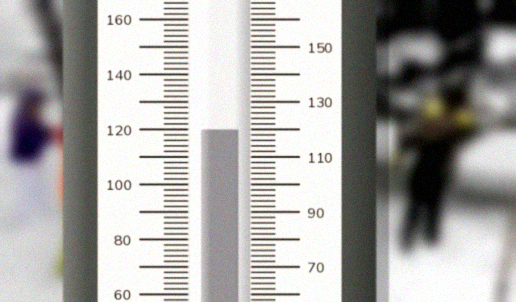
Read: 120 mmHg
